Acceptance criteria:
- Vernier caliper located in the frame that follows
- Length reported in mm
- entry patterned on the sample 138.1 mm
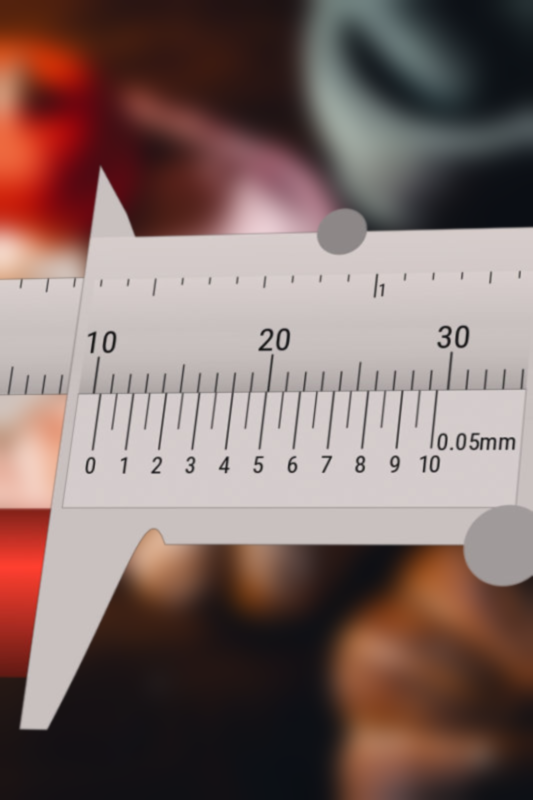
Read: 10.4 mm
